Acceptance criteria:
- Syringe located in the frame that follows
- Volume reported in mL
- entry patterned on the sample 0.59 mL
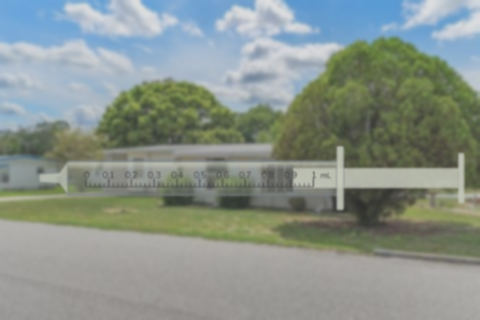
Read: 0.8 mL
